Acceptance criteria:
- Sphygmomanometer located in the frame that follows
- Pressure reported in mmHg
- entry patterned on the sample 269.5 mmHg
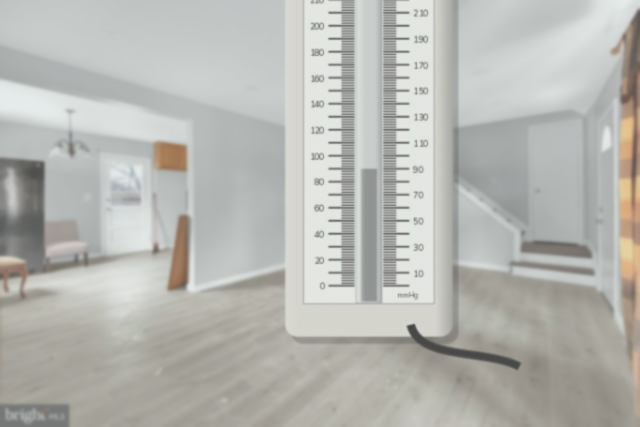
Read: 90 mmHg
